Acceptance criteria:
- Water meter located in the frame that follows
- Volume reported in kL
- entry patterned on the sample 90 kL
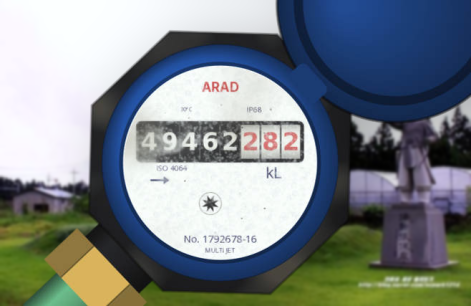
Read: 49462.282 kL
